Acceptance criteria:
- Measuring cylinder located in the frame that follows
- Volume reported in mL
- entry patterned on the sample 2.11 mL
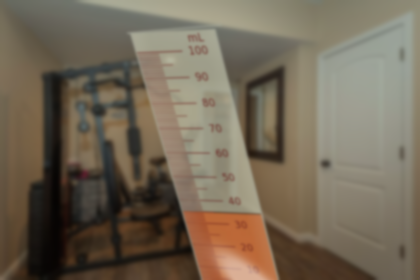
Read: 35 mL
